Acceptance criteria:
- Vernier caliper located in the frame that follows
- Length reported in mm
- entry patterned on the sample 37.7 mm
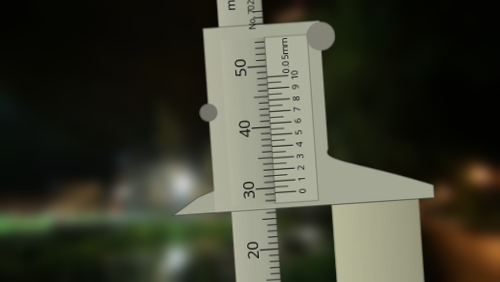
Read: 29.2 mm
